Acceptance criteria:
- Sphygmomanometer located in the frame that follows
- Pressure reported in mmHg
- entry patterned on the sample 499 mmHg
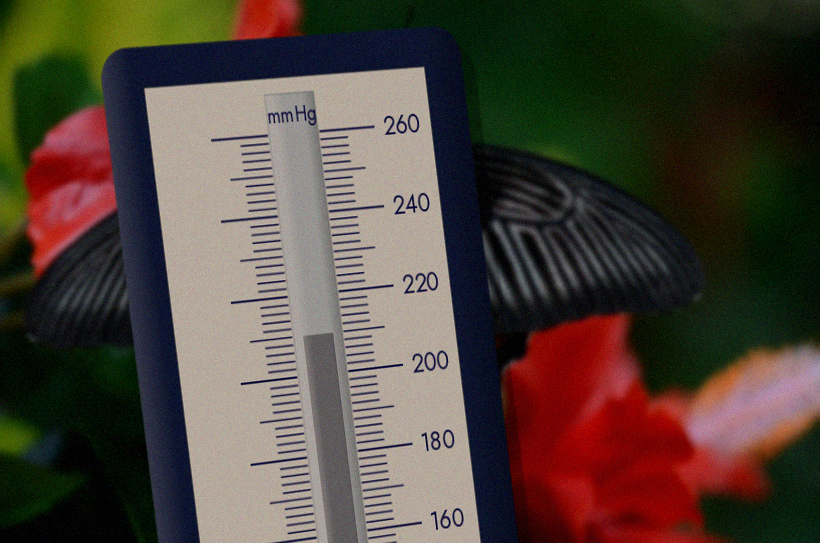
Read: 210 mmHg
